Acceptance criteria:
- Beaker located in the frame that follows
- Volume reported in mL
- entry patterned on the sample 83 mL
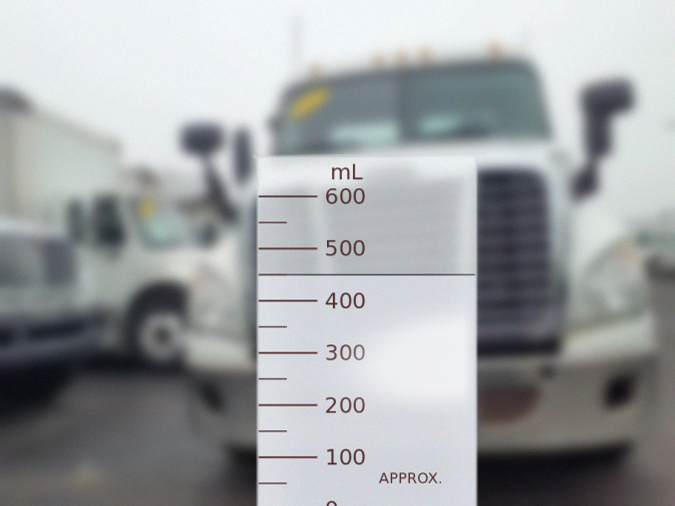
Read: 450 mL
